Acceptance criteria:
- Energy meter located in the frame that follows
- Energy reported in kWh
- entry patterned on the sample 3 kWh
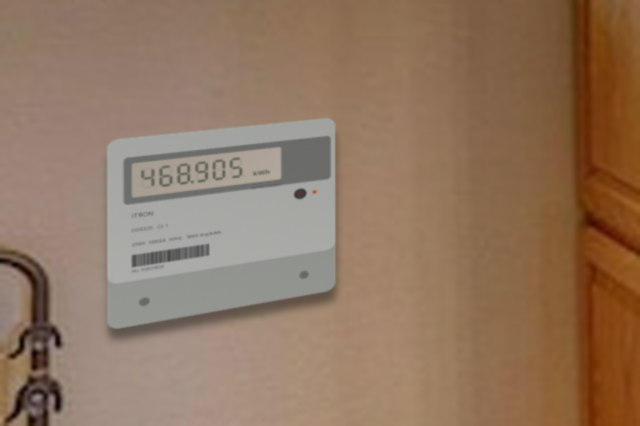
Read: 468.905 kWh
